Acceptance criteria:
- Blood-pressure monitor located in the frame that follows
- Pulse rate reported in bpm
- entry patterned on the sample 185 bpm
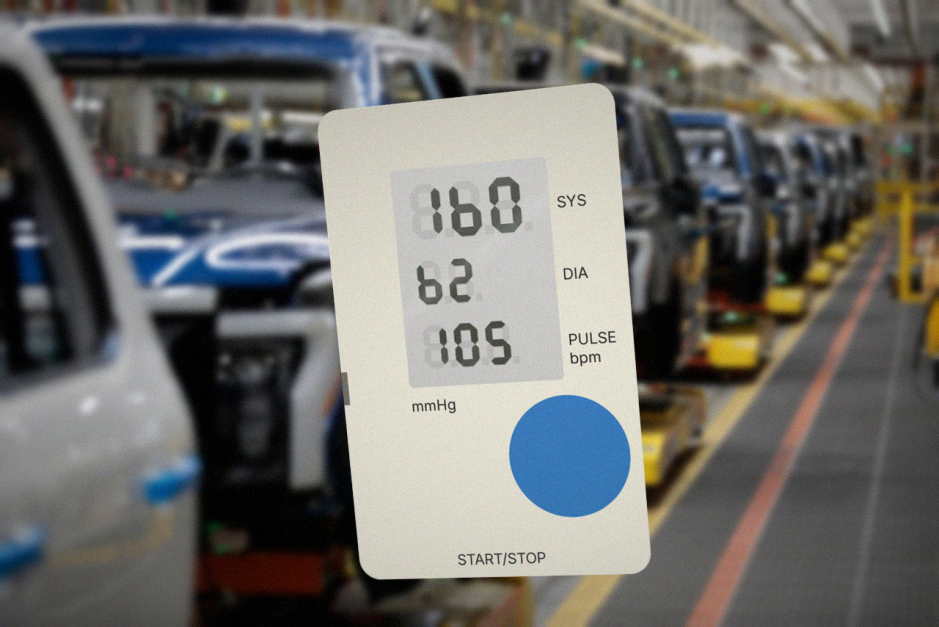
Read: 105 bpm
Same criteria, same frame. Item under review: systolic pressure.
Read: 160 mmHg
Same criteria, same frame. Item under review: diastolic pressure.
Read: 62 mmHg
